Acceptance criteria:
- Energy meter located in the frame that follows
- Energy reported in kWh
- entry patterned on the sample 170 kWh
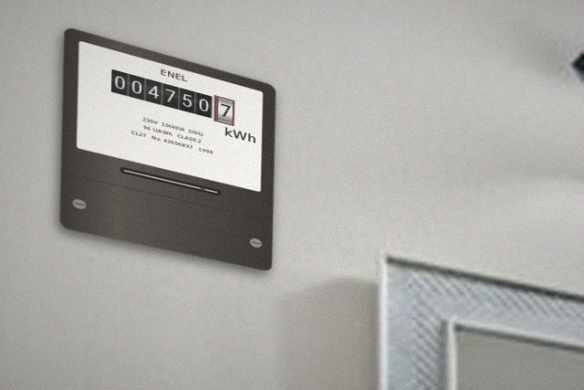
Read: 4750.7 kWh
